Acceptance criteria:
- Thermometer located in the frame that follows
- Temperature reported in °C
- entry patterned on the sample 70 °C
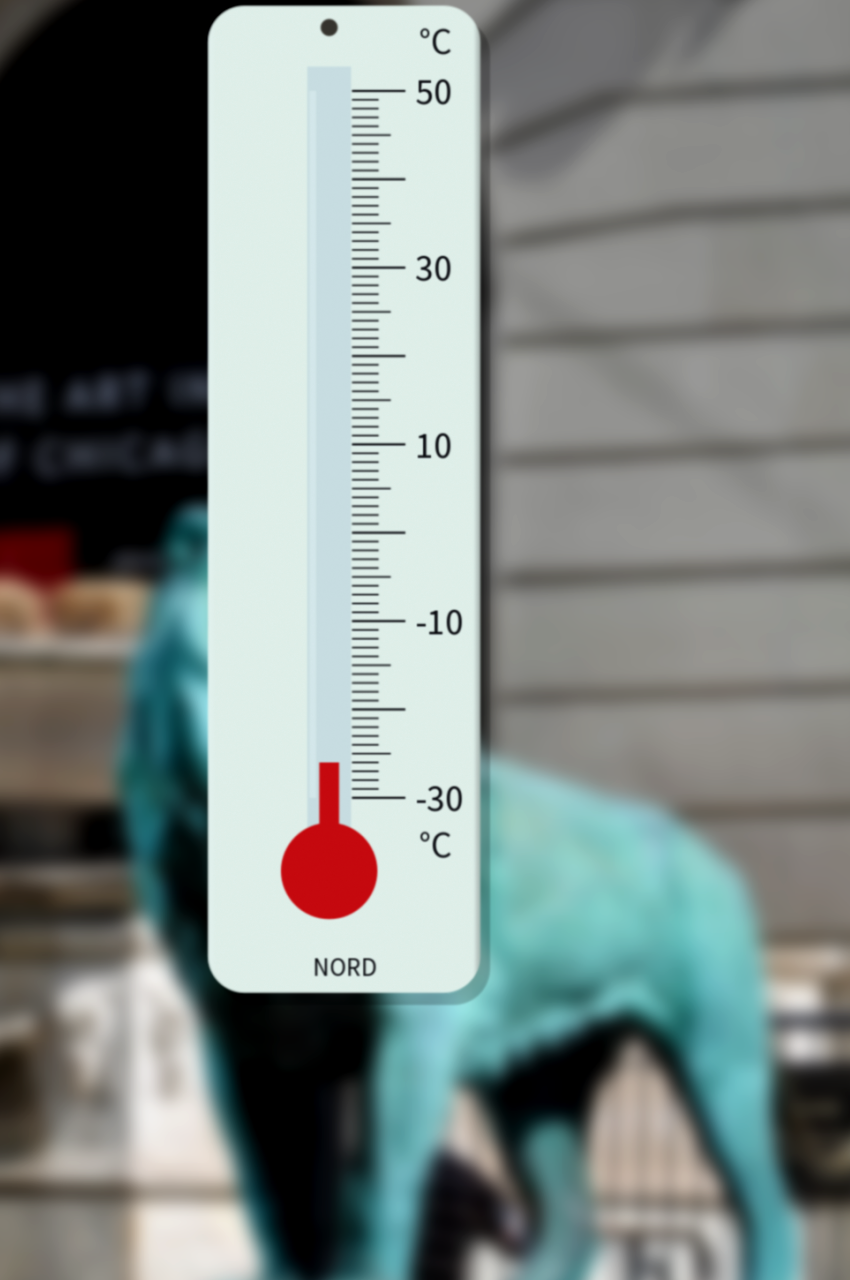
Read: -26 °C
